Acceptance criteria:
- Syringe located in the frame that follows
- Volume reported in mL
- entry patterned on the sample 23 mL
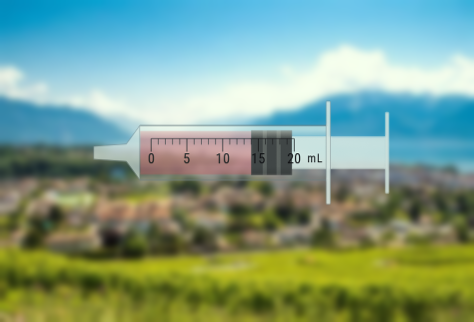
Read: 14 mL
